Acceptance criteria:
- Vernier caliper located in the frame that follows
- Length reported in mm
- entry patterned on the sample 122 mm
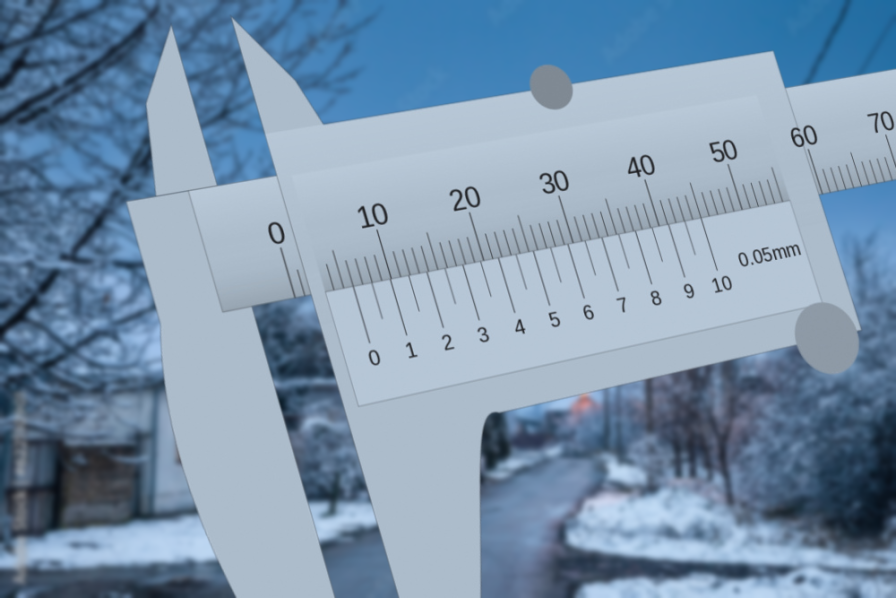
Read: 6.0 mm
